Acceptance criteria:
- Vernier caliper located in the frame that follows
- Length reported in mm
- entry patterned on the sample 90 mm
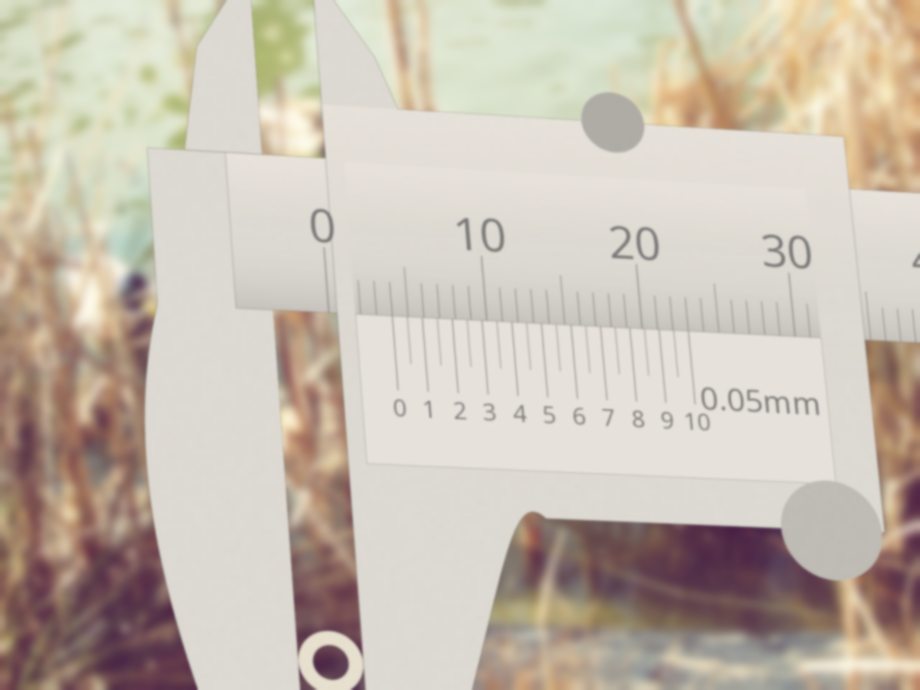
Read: 4.0 mm
